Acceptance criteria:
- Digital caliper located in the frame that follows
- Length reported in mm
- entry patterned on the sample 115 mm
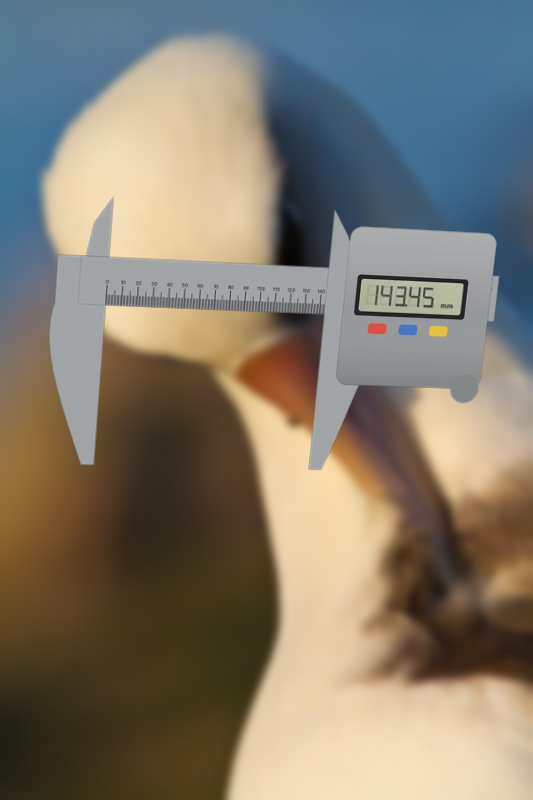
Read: 143.45 mm
